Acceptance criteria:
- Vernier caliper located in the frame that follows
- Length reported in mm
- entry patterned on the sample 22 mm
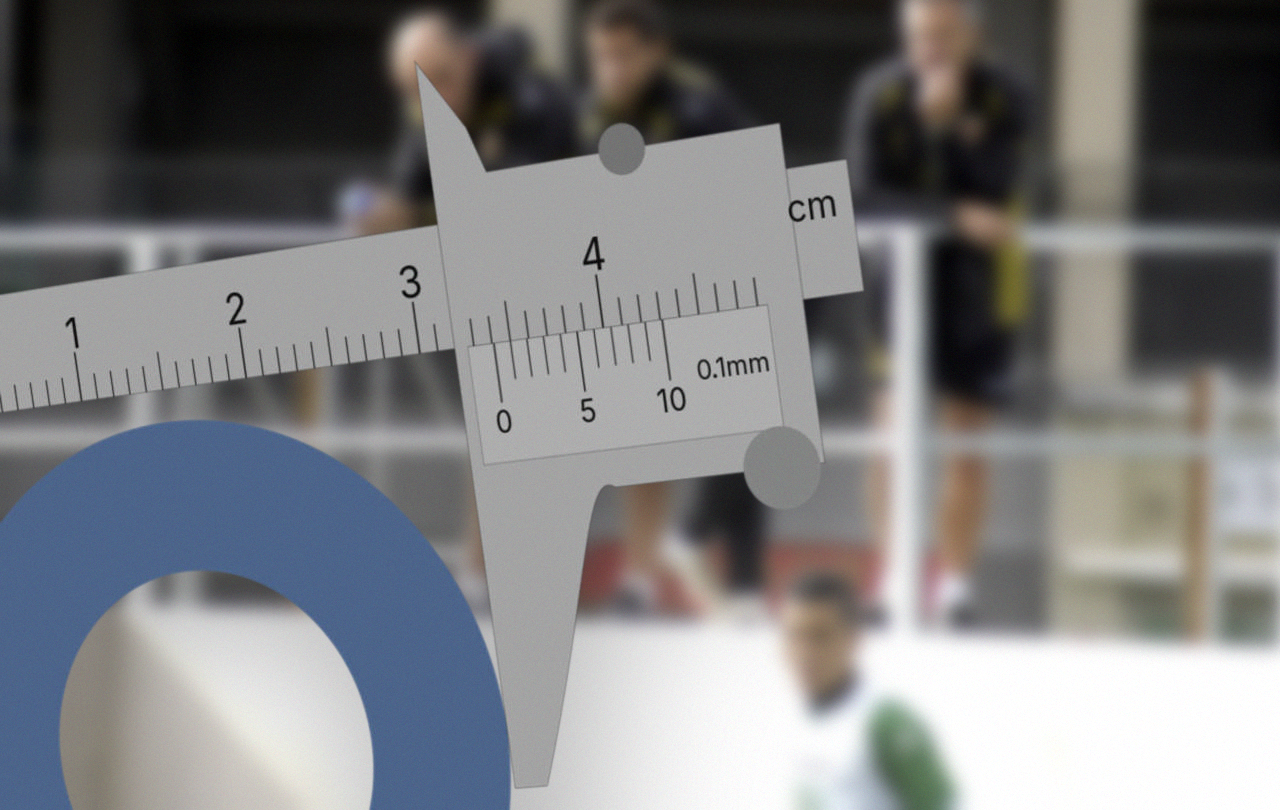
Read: 34.1 mm
